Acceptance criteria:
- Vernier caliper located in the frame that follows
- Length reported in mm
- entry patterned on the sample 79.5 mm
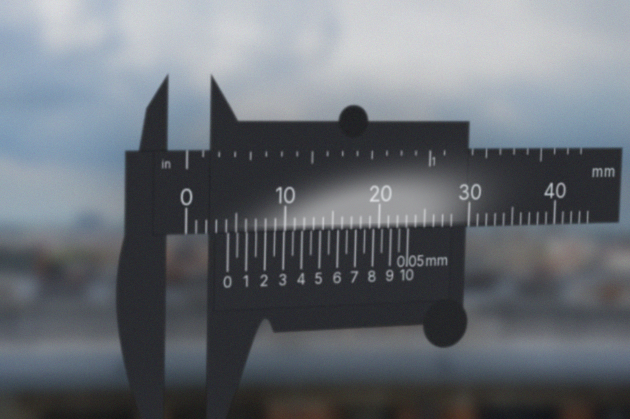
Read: 4.2 mm
